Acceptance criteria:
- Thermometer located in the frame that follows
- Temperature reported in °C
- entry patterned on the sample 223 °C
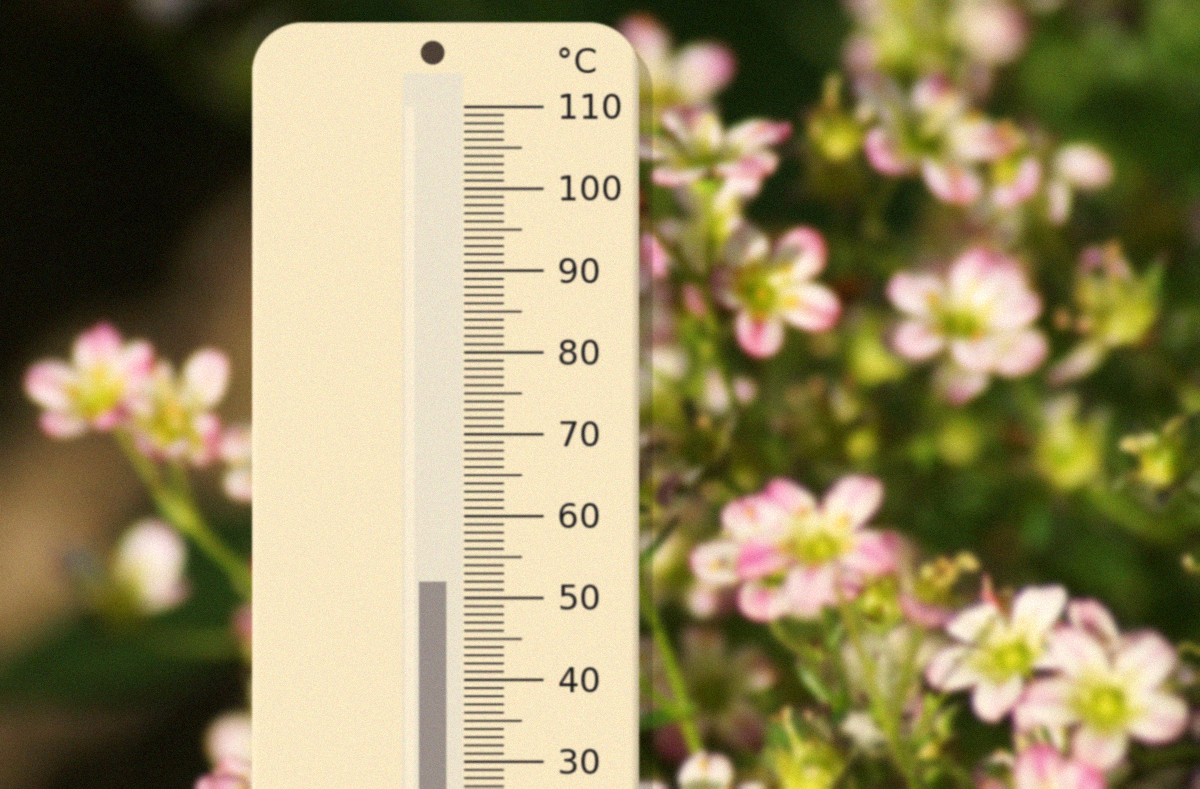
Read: 52 °C
